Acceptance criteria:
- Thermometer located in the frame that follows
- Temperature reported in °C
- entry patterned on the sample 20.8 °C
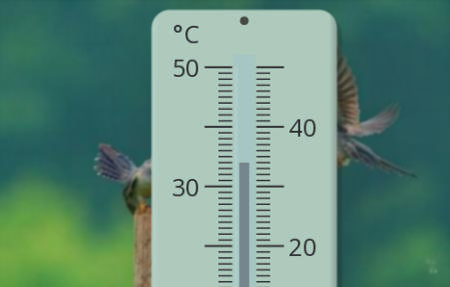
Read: 34 °C
